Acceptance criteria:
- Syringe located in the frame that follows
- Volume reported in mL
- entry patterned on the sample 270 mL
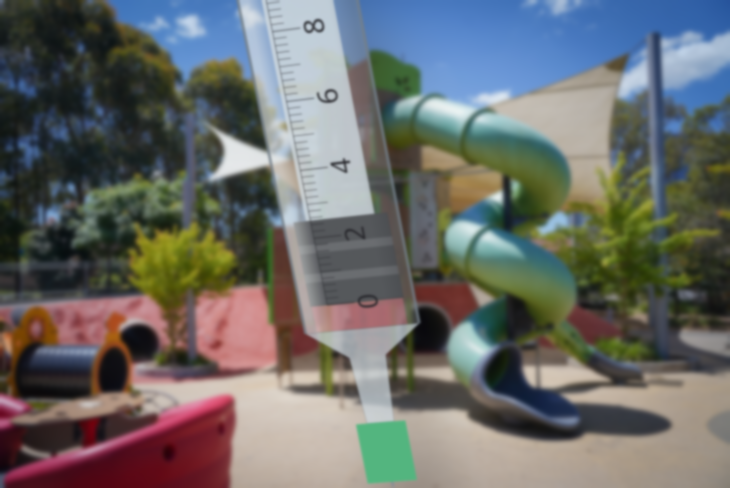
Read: 0 mL
